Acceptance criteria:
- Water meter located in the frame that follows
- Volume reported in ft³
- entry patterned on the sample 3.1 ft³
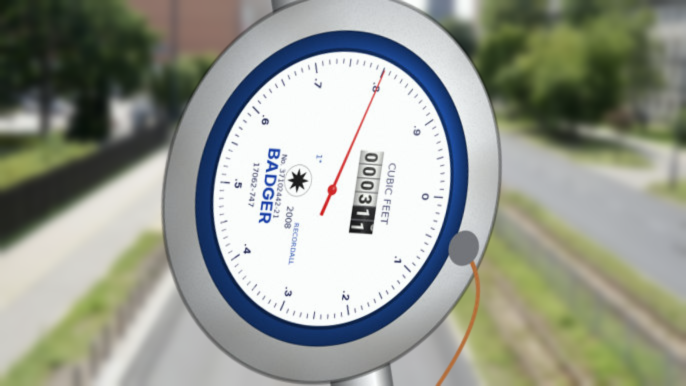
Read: 310.80 ft³
